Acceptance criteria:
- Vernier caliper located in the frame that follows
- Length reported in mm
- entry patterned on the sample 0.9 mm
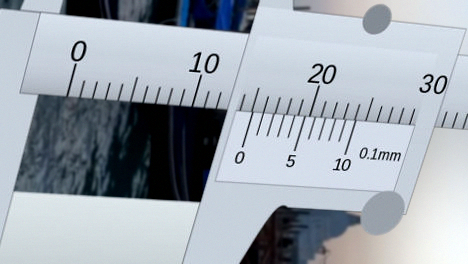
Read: 15.1 mm
